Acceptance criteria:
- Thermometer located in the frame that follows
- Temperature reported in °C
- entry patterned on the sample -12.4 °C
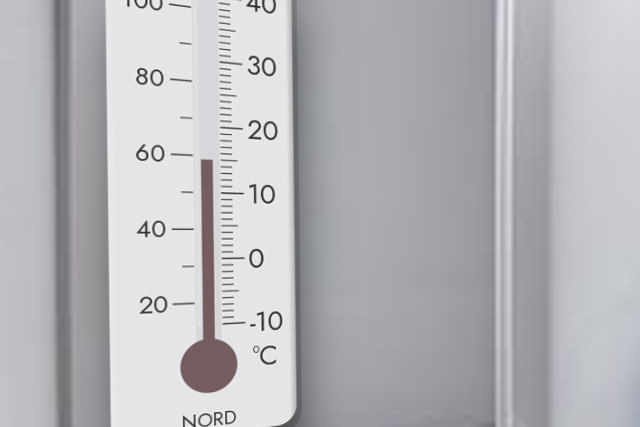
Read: 15 °C
